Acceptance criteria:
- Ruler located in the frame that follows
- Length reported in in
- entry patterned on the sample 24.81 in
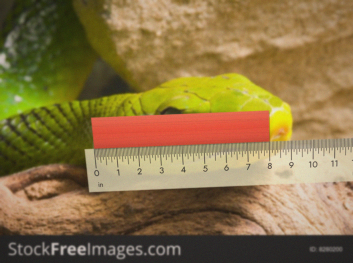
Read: 8 in
